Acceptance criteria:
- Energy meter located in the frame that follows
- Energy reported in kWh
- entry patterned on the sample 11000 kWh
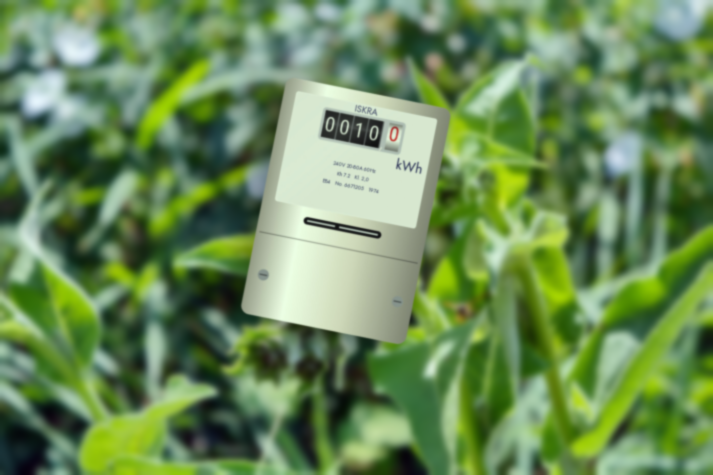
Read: 10.0 kWh
